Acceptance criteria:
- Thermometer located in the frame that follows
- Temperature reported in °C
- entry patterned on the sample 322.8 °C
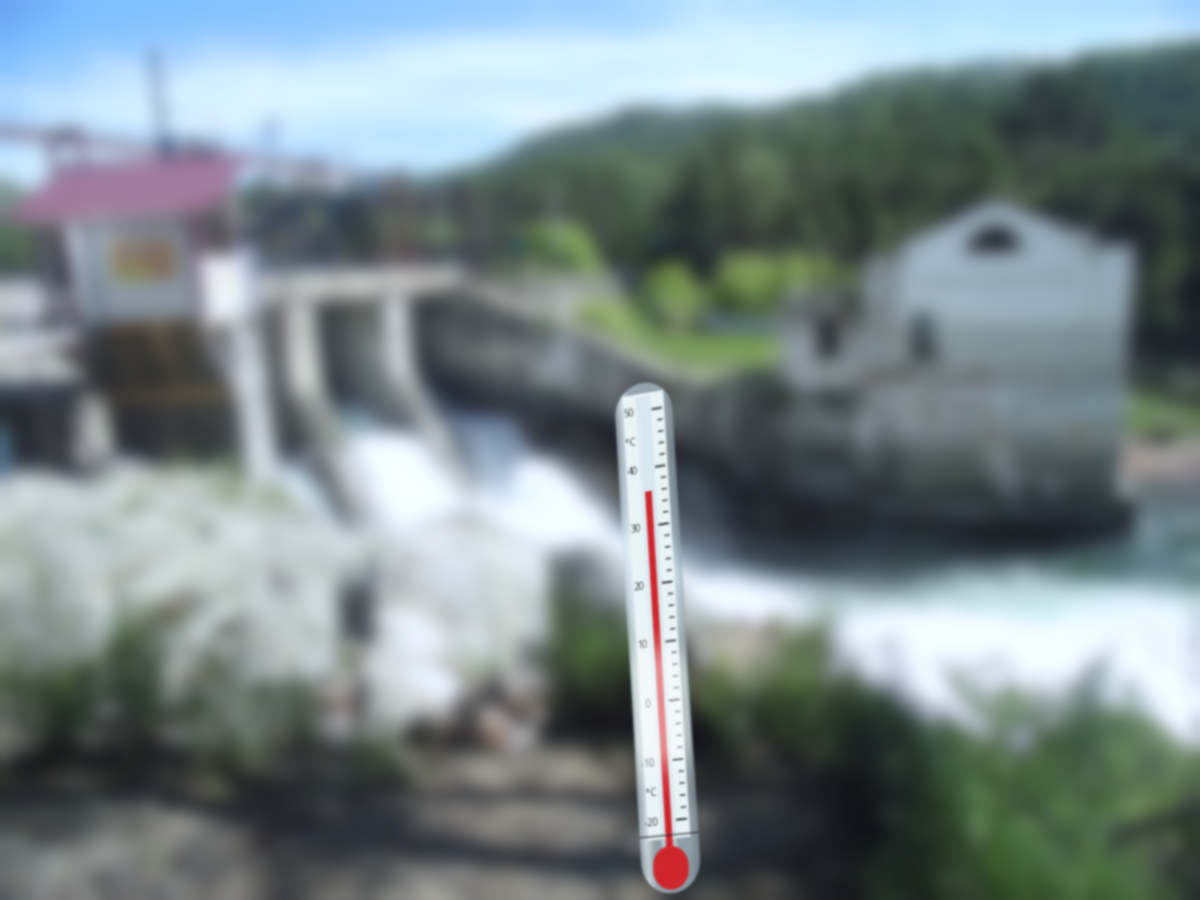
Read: 36 °C
